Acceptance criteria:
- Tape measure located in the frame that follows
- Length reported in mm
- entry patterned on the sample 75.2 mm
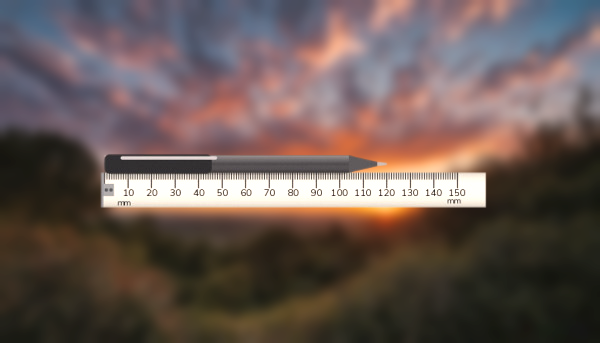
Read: 120 mm
